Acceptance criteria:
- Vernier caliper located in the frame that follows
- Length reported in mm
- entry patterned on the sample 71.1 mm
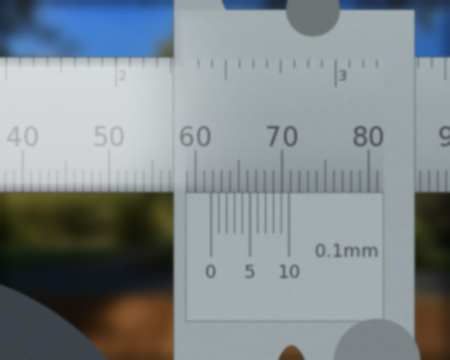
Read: 61.8 mm
